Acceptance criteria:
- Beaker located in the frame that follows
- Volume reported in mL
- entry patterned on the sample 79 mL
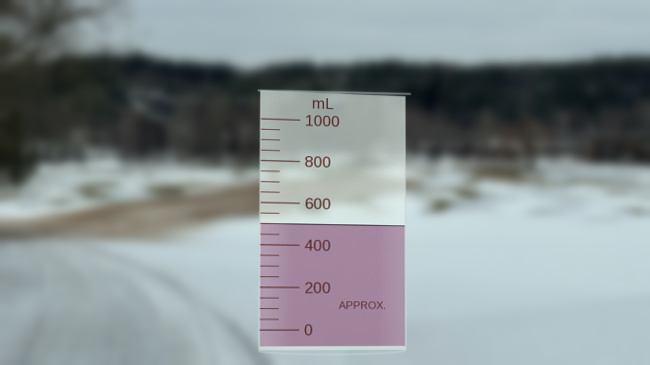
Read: 500 mL
